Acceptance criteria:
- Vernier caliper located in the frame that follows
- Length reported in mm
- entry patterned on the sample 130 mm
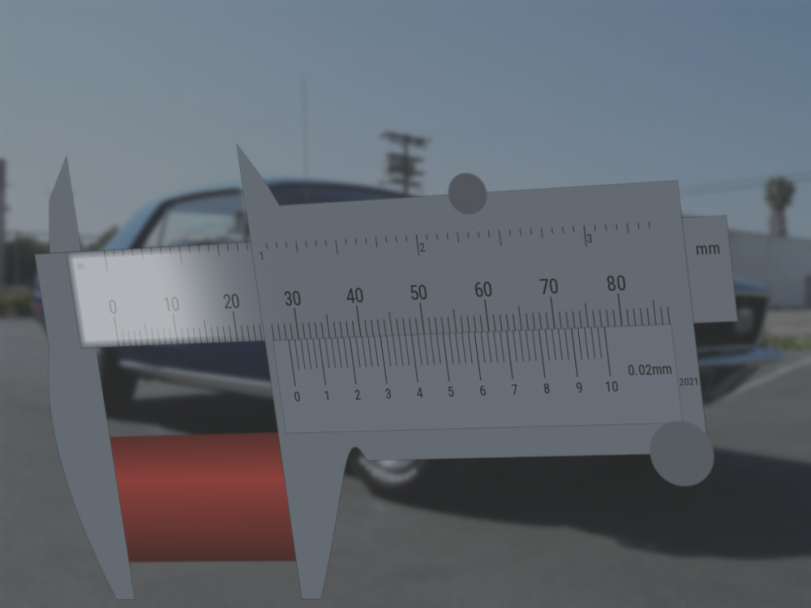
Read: 28.4 mm
